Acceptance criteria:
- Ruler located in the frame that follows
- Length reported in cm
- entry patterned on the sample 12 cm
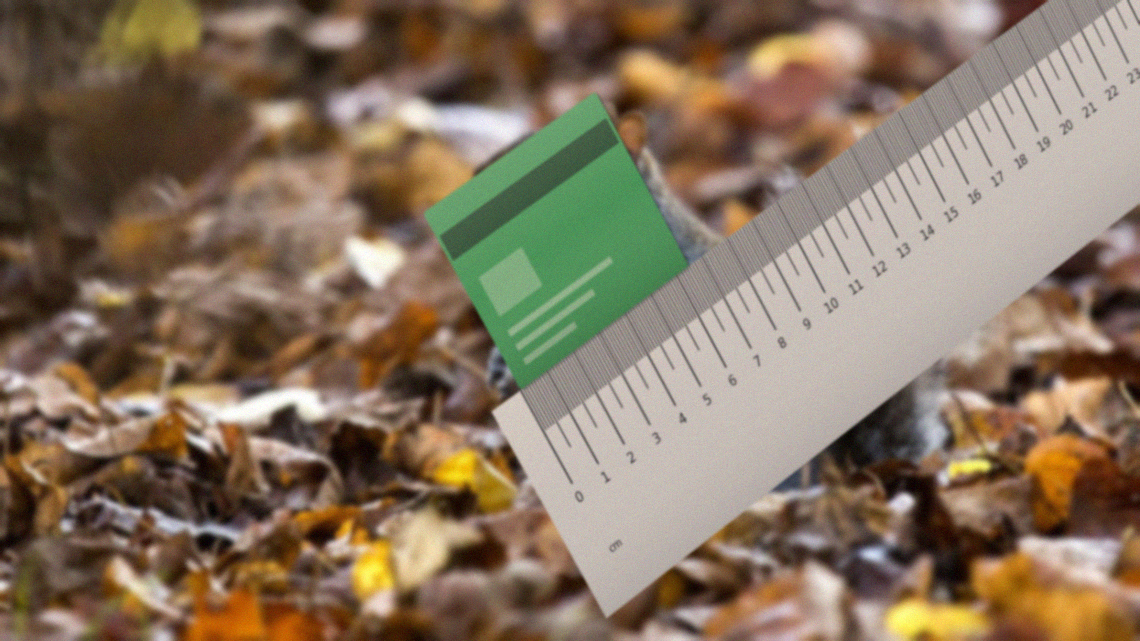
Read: 6.5 cm
